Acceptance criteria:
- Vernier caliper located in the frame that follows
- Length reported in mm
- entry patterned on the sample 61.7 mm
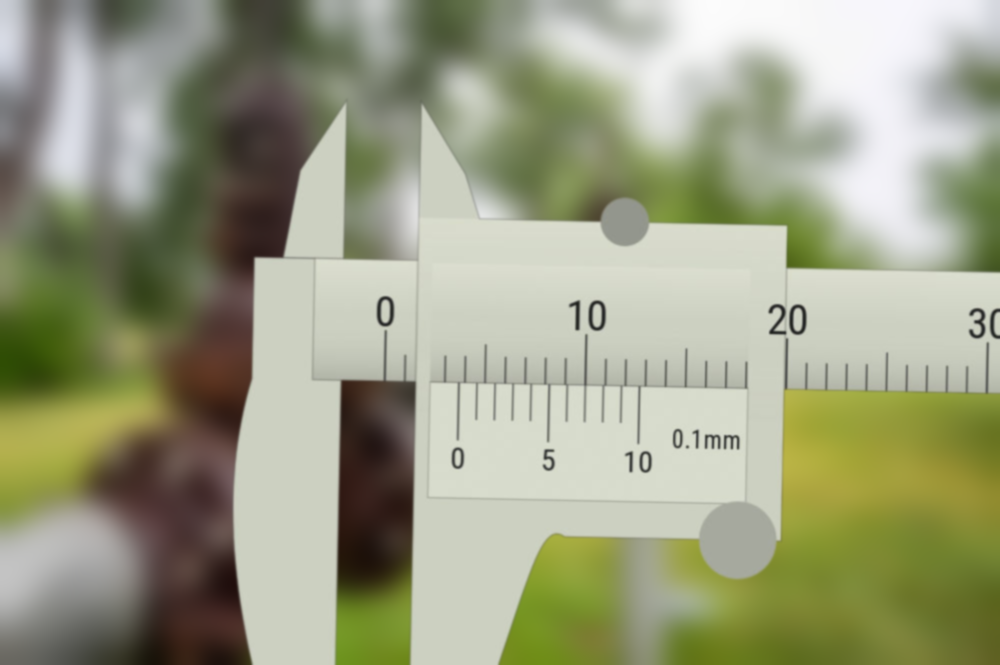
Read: 3.7 mm
